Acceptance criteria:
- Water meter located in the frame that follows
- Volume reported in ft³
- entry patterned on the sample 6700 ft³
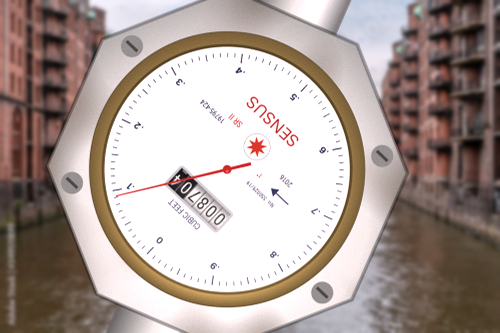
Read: 8704.09 ft³
